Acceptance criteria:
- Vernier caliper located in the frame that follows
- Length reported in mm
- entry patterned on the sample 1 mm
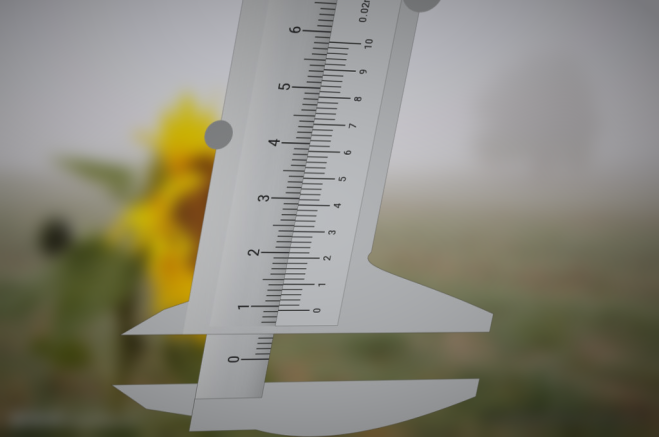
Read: 9.2 mm
